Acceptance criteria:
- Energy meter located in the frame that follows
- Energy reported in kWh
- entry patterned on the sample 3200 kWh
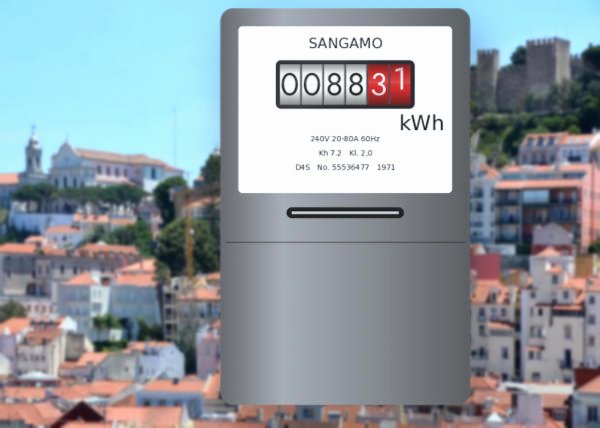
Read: 88.31 kWh
